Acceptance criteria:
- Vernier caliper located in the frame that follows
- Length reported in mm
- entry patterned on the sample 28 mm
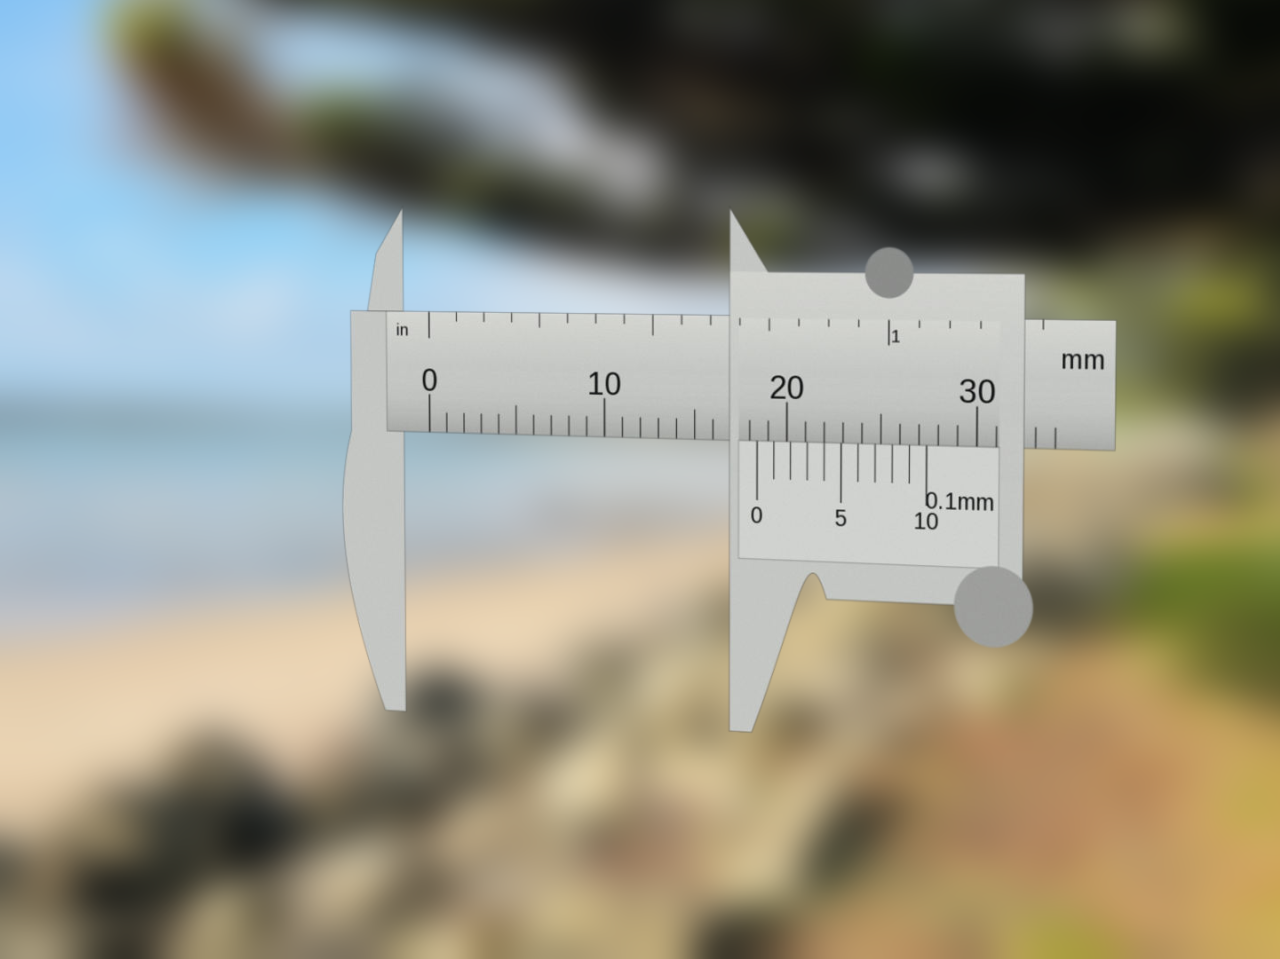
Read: 18.4 mm
